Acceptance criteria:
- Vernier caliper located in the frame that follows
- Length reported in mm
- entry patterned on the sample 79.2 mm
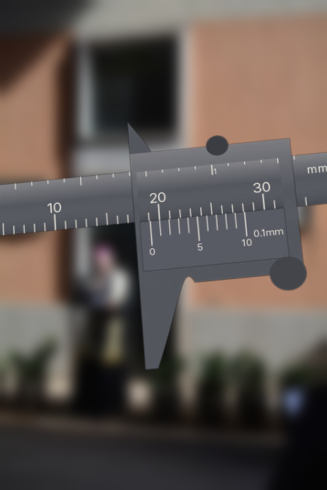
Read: 19.1 mm
